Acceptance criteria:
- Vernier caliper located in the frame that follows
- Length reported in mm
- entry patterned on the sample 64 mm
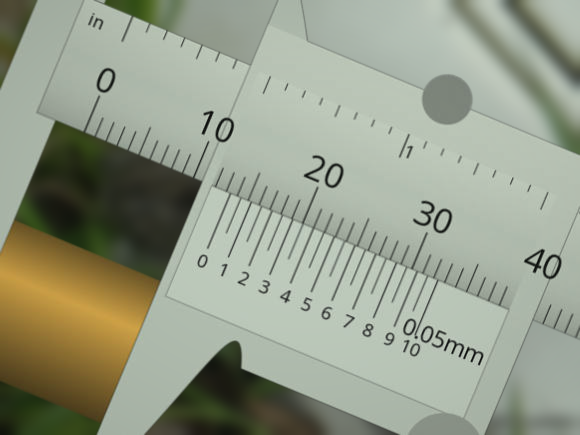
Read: 13.4 mm
